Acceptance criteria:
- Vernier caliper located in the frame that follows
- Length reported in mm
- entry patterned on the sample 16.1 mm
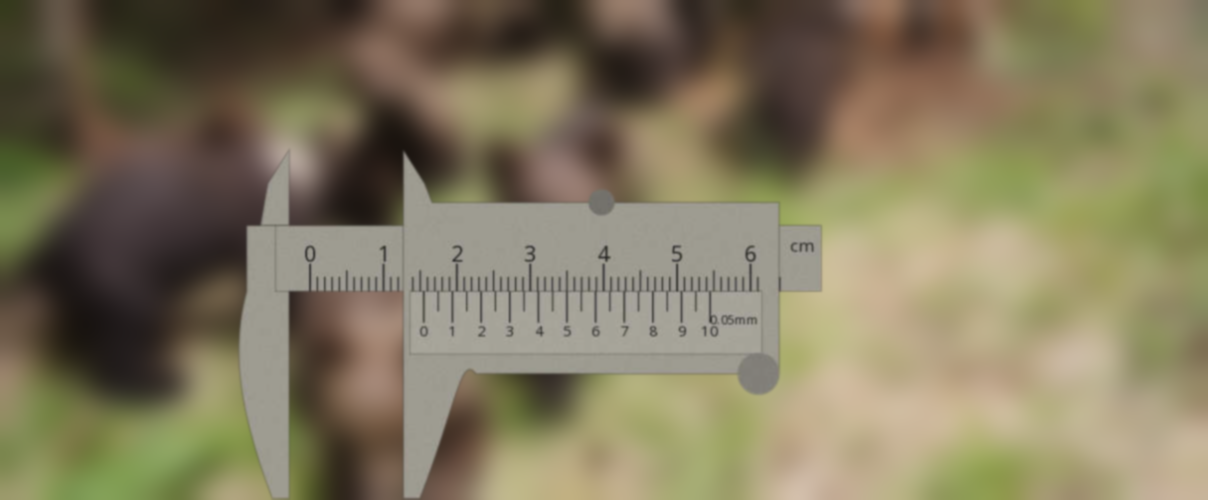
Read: 15.5 mm
